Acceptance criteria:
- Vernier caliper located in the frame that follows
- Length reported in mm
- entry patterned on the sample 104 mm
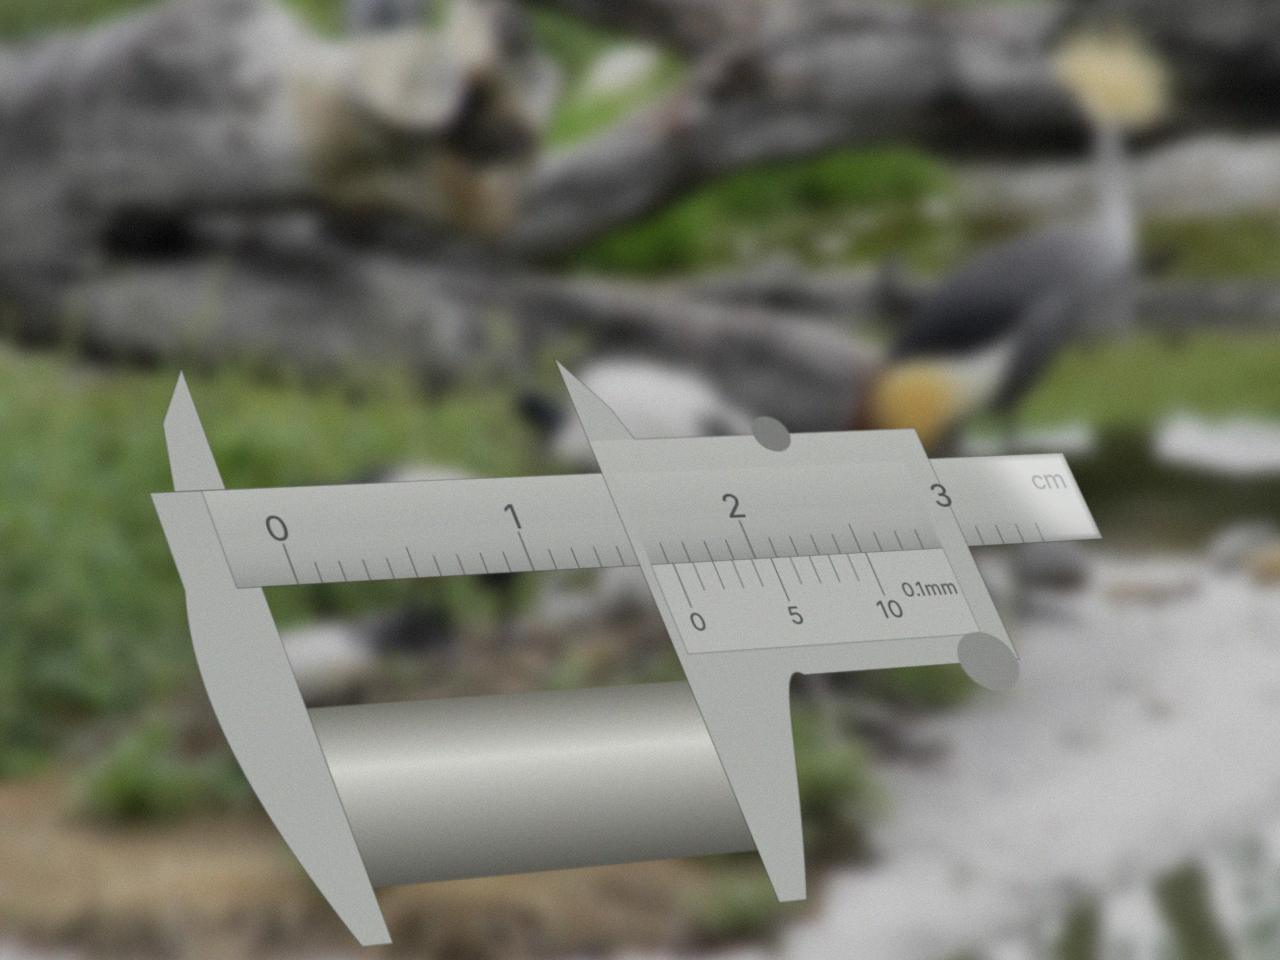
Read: 16.2 mm
